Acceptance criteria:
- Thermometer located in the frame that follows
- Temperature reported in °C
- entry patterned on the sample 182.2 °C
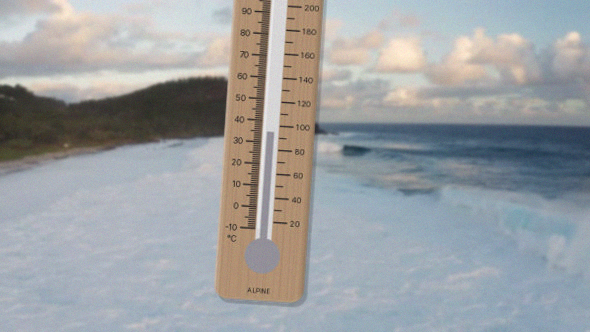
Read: 35 °C
